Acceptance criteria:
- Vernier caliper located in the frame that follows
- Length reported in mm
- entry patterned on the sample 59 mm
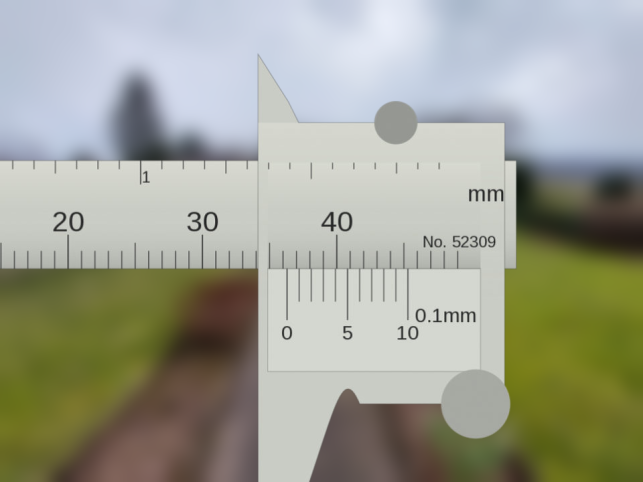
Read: 36.3 mm
